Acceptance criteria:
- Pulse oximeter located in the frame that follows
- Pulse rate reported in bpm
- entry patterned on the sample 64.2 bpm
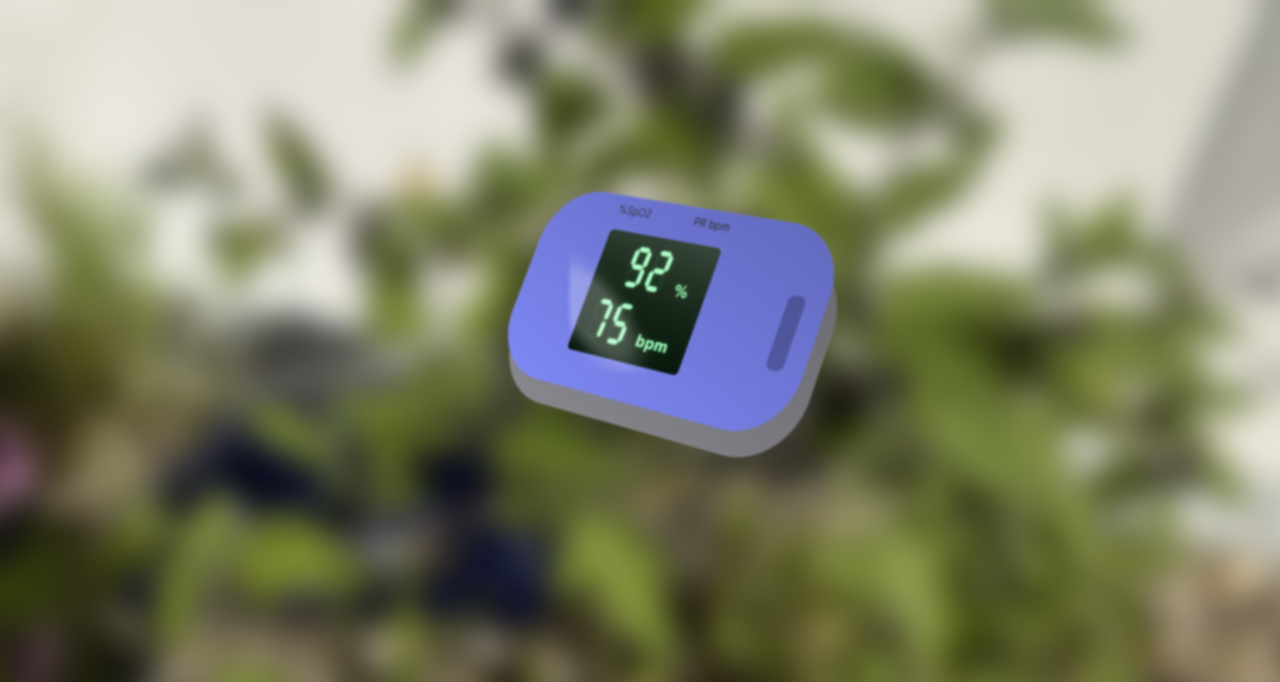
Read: 75 bpm
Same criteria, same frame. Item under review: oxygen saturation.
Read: 92 %
